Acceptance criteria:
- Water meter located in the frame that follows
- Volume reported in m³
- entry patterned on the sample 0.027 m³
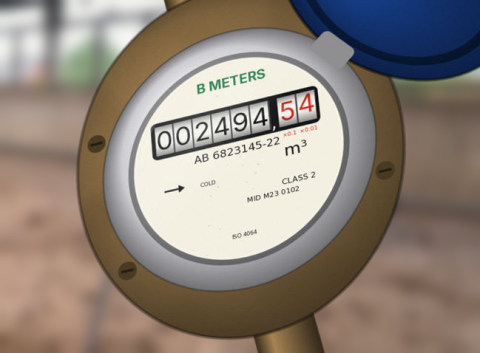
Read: 2494.54 m³
